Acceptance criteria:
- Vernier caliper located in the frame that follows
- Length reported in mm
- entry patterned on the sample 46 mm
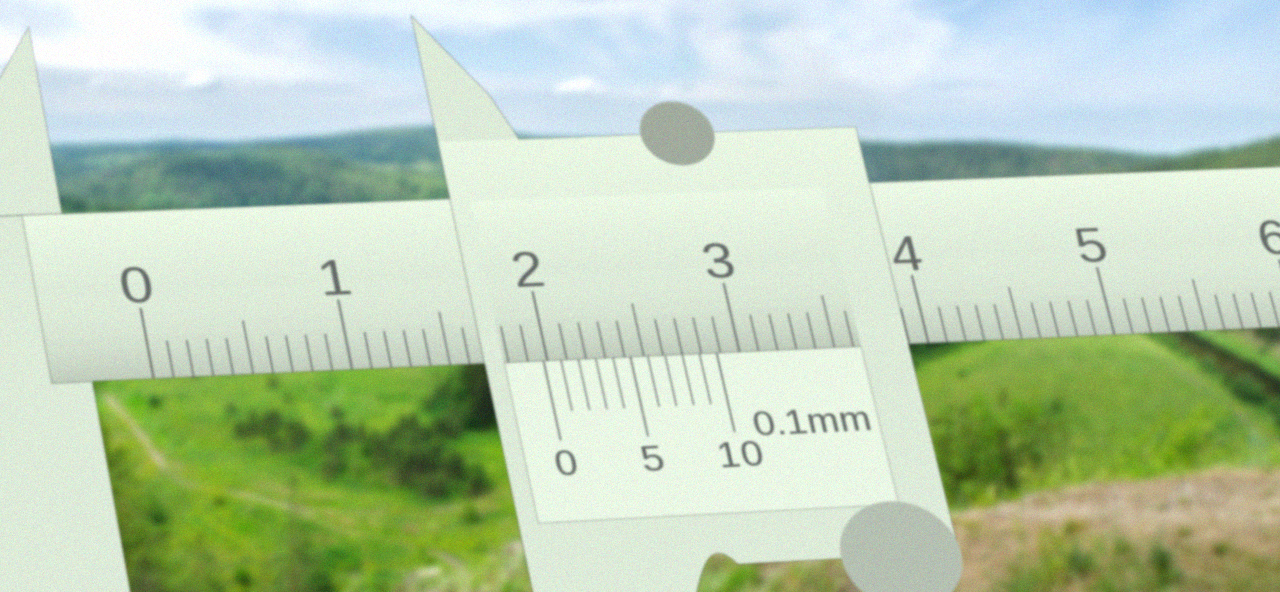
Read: 19.8 mm
